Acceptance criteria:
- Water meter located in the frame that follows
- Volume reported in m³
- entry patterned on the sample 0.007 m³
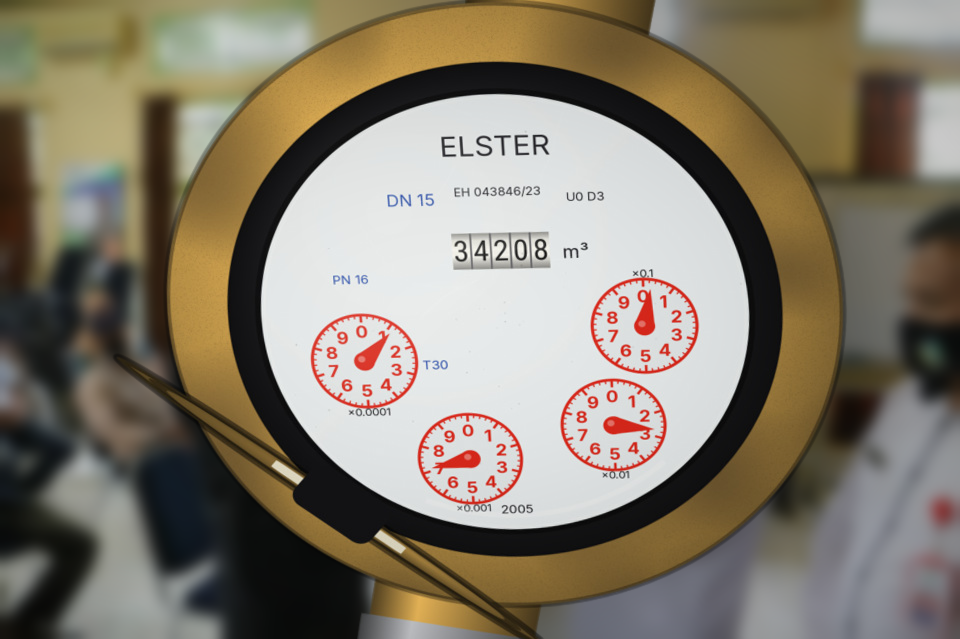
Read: 34208.0271 m³
